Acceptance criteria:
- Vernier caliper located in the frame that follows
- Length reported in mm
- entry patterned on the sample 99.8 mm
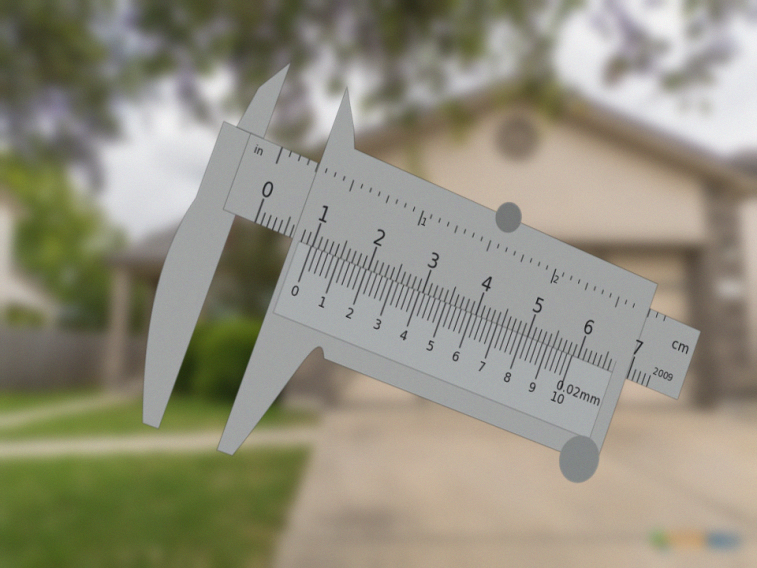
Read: 9.8 mm
